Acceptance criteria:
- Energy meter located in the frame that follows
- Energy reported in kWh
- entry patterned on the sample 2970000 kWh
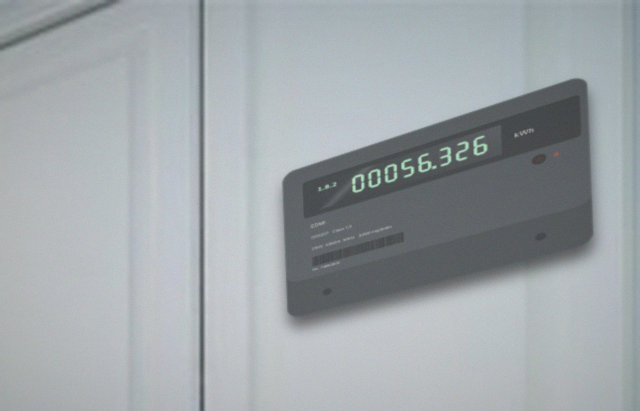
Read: 56.326 kWh
